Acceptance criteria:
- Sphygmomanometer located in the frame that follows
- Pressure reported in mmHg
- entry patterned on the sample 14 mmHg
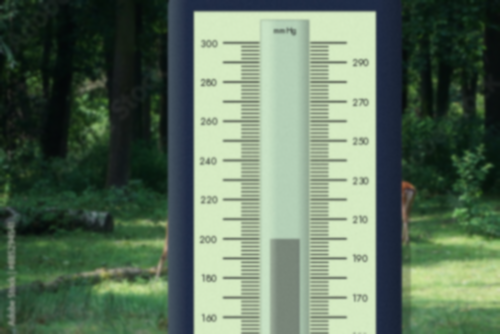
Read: 200 mmHg
